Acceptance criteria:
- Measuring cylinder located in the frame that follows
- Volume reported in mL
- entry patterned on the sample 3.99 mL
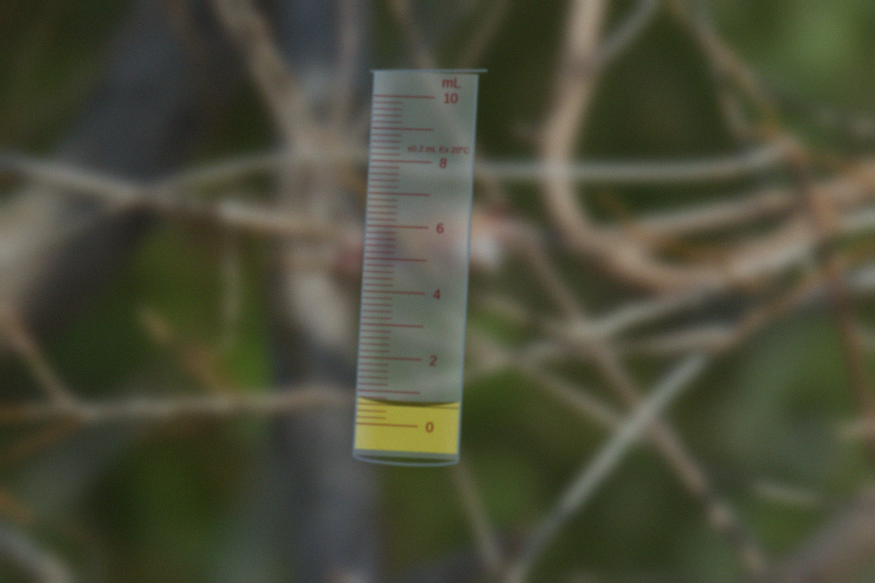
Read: 0.6 mL
